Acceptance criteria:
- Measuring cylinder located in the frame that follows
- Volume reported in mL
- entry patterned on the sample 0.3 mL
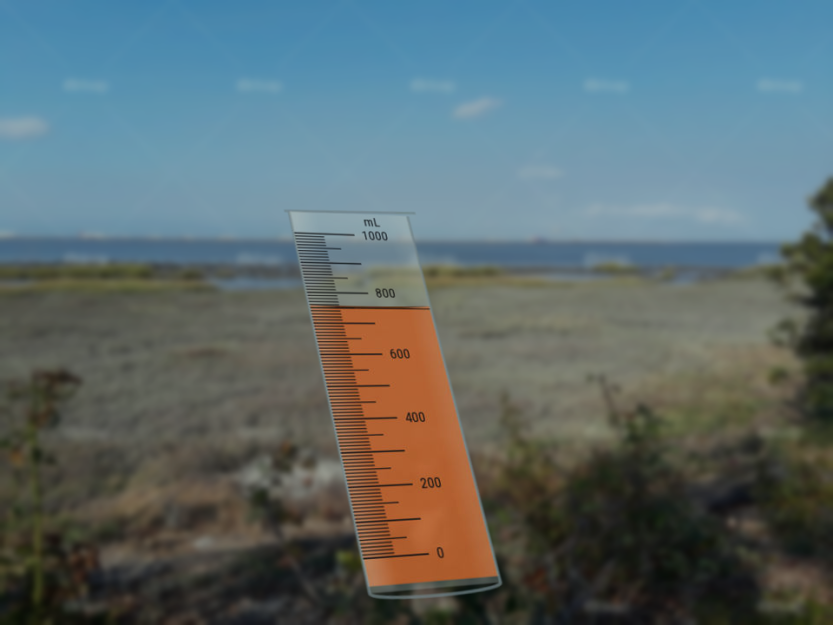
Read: 750 mL
